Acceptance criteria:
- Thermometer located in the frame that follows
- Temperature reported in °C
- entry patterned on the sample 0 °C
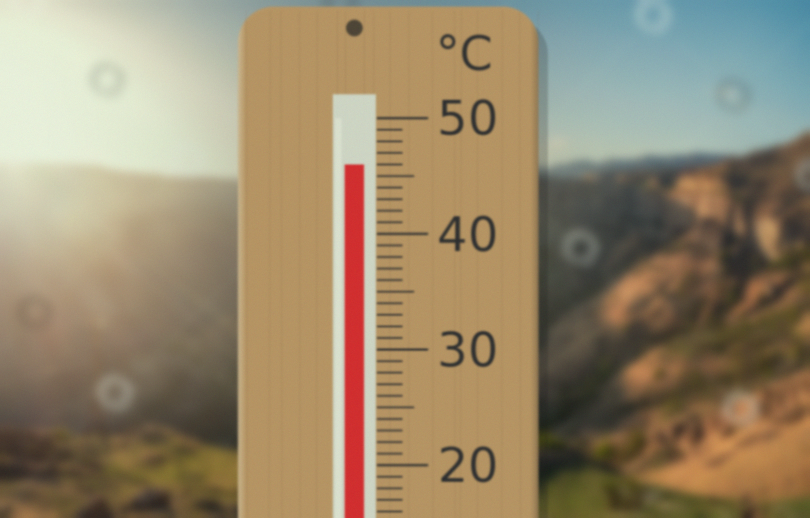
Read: 46 °C
